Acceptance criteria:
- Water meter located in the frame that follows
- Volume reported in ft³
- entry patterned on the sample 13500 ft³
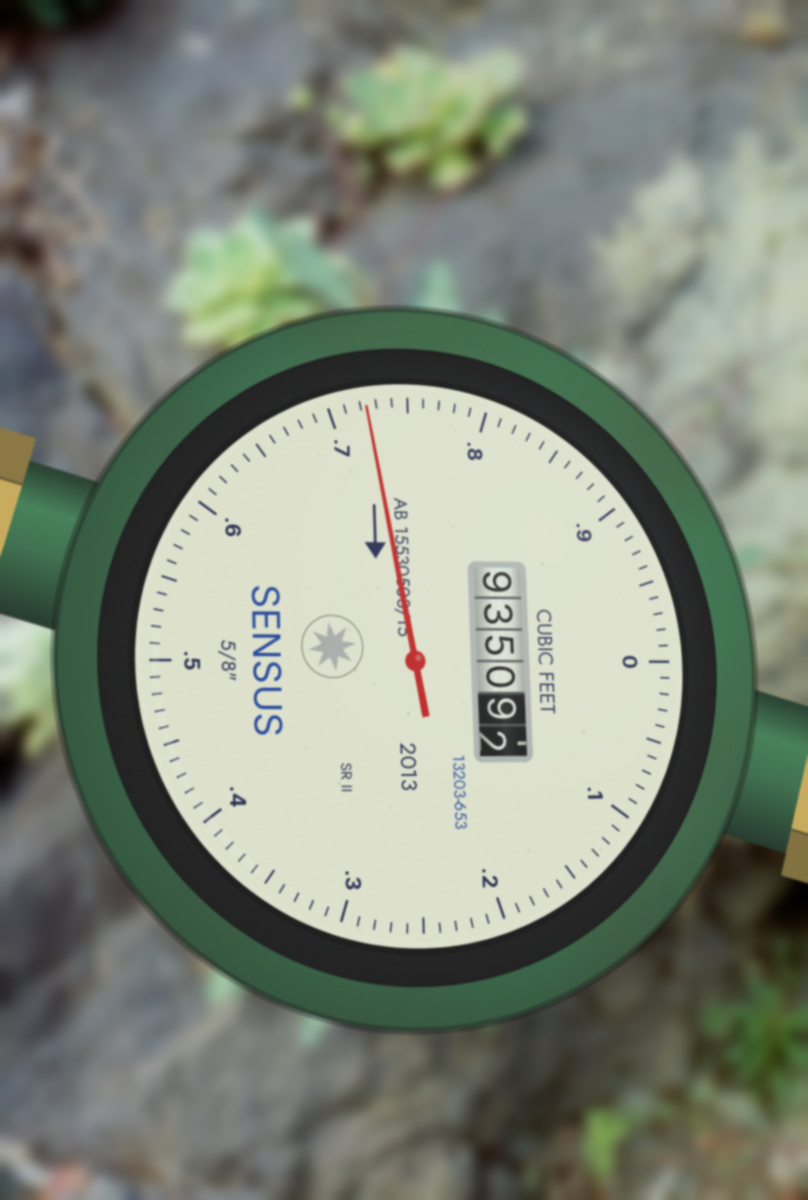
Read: 935091.72 ft³
